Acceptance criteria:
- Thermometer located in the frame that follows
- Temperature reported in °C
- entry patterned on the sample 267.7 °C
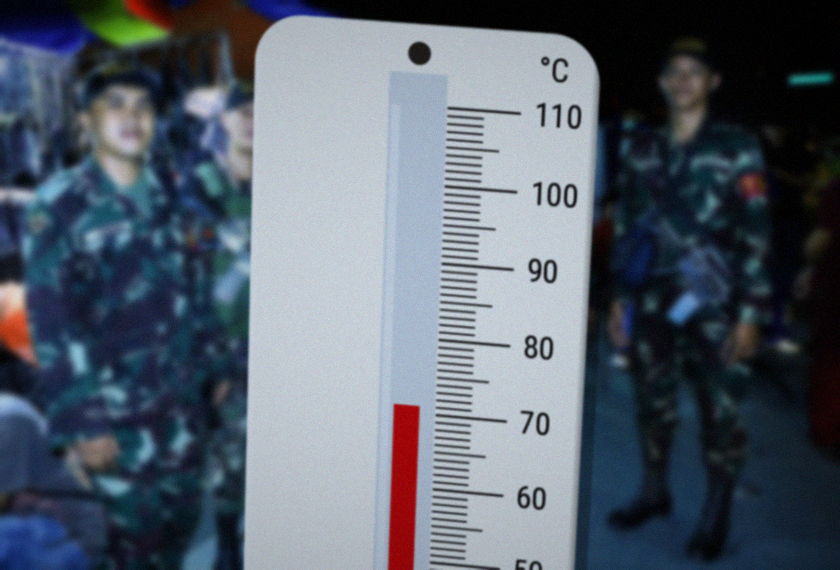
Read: 71 °C
